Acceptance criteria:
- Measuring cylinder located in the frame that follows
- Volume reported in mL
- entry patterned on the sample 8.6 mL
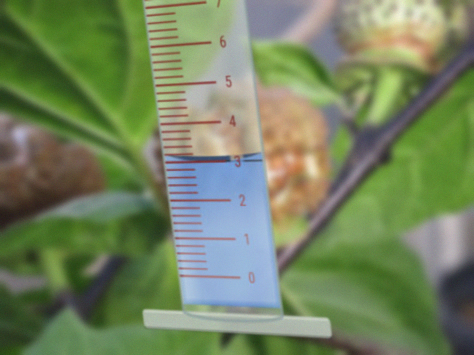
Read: 3 mL
